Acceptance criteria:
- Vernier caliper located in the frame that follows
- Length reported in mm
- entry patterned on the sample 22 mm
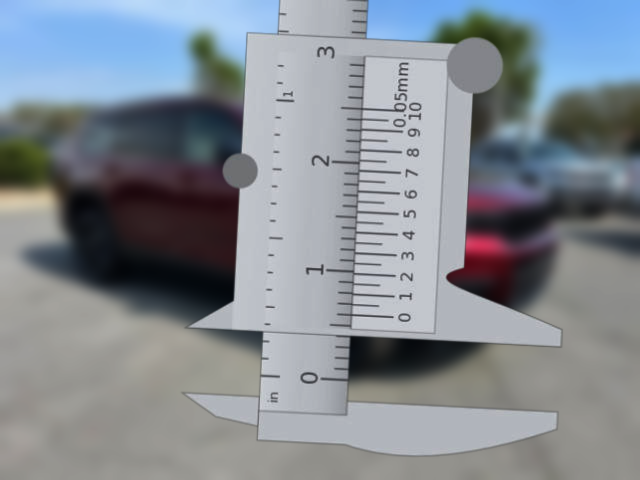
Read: 6.0 mm
